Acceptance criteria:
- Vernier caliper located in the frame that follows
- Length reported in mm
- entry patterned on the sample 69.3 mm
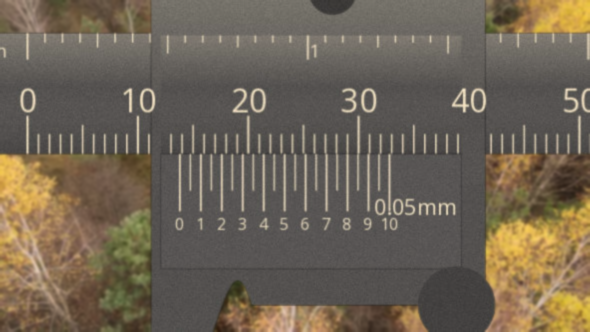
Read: 13.8 mm
